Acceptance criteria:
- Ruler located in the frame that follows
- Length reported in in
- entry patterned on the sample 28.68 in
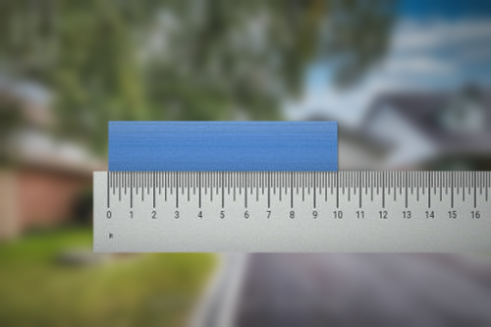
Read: 10 in
